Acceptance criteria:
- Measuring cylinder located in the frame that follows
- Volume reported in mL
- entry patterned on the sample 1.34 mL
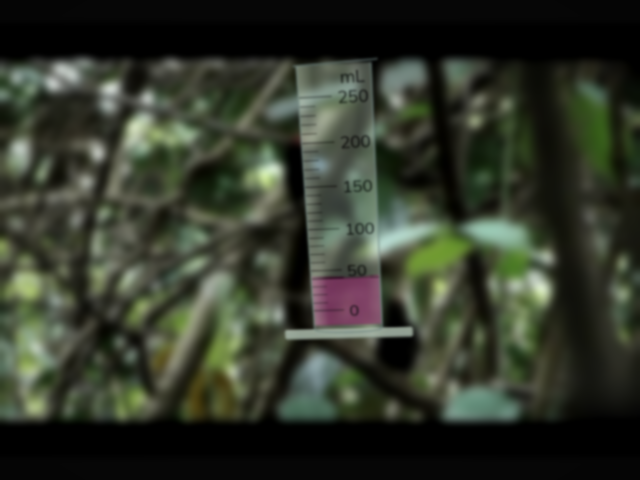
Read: 40 mL
